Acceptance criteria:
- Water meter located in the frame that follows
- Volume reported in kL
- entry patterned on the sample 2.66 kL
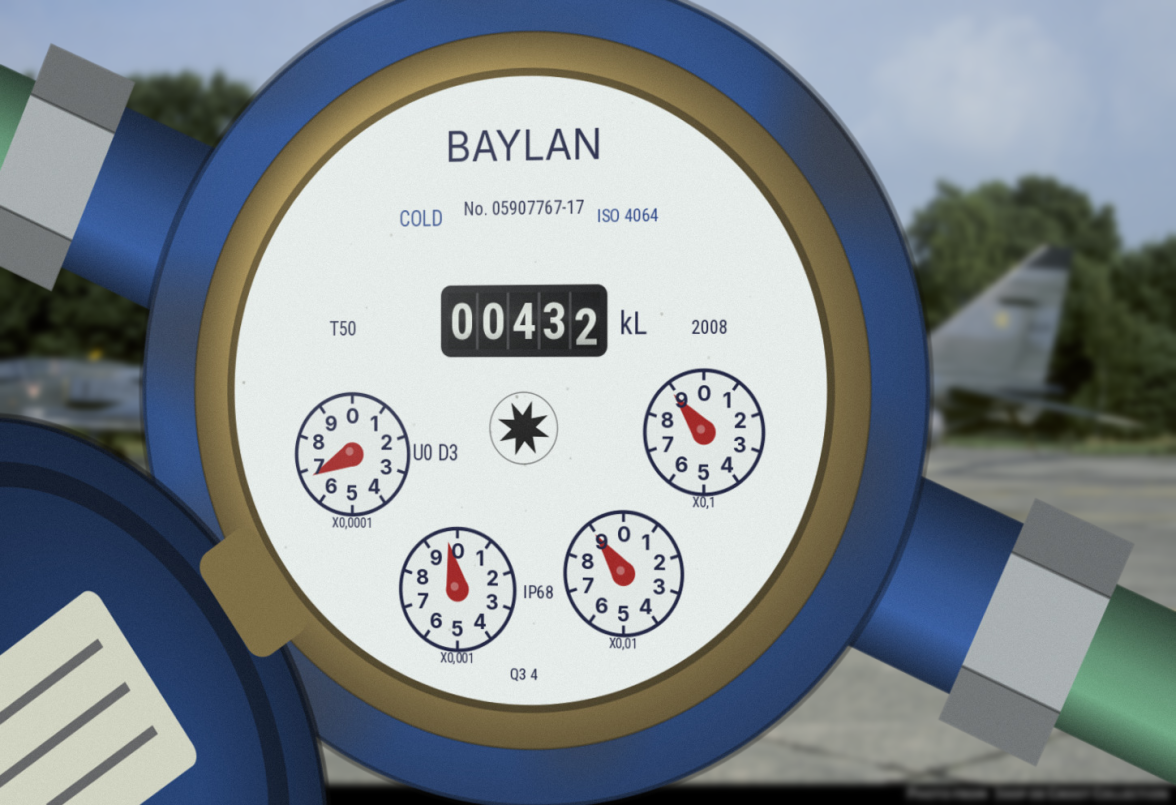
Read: 431.8896 kL
